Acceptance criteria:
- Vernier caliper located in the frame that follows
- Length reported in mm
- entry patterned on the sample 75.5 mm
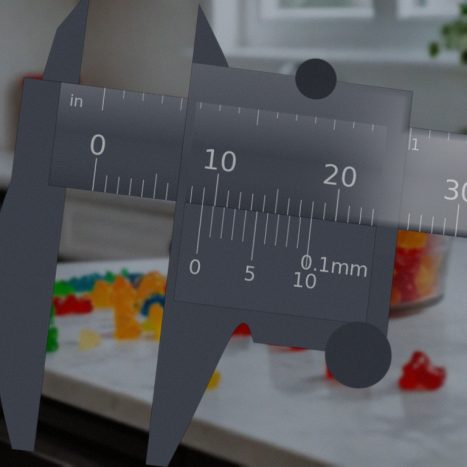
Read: 9.0 mm
